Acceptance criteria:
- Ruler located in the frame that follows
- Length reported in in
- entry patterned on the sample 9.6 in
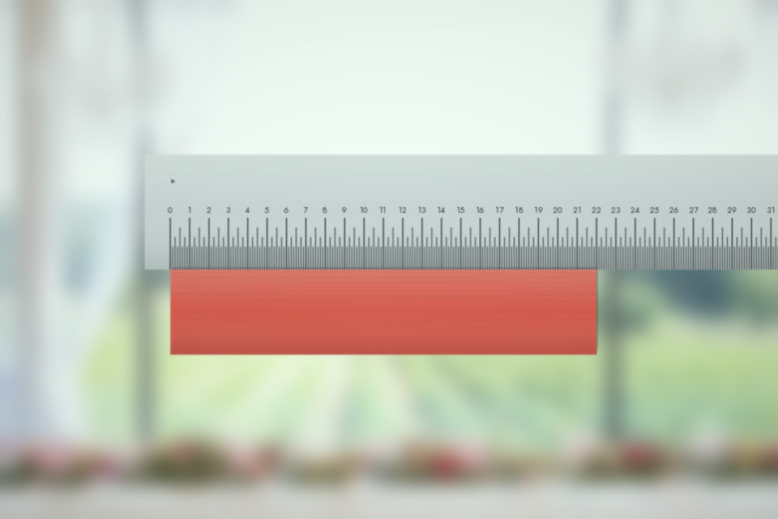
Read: 22 in
